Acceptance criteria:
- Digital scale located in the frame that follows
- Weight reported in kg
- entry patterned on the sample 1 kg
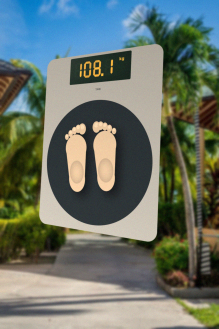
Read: 108.1 kg
